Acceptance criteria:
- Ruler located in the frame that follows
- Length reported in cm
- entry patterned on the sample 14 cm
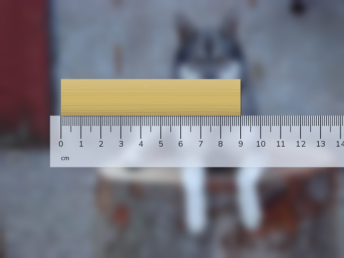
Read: 9 cm
